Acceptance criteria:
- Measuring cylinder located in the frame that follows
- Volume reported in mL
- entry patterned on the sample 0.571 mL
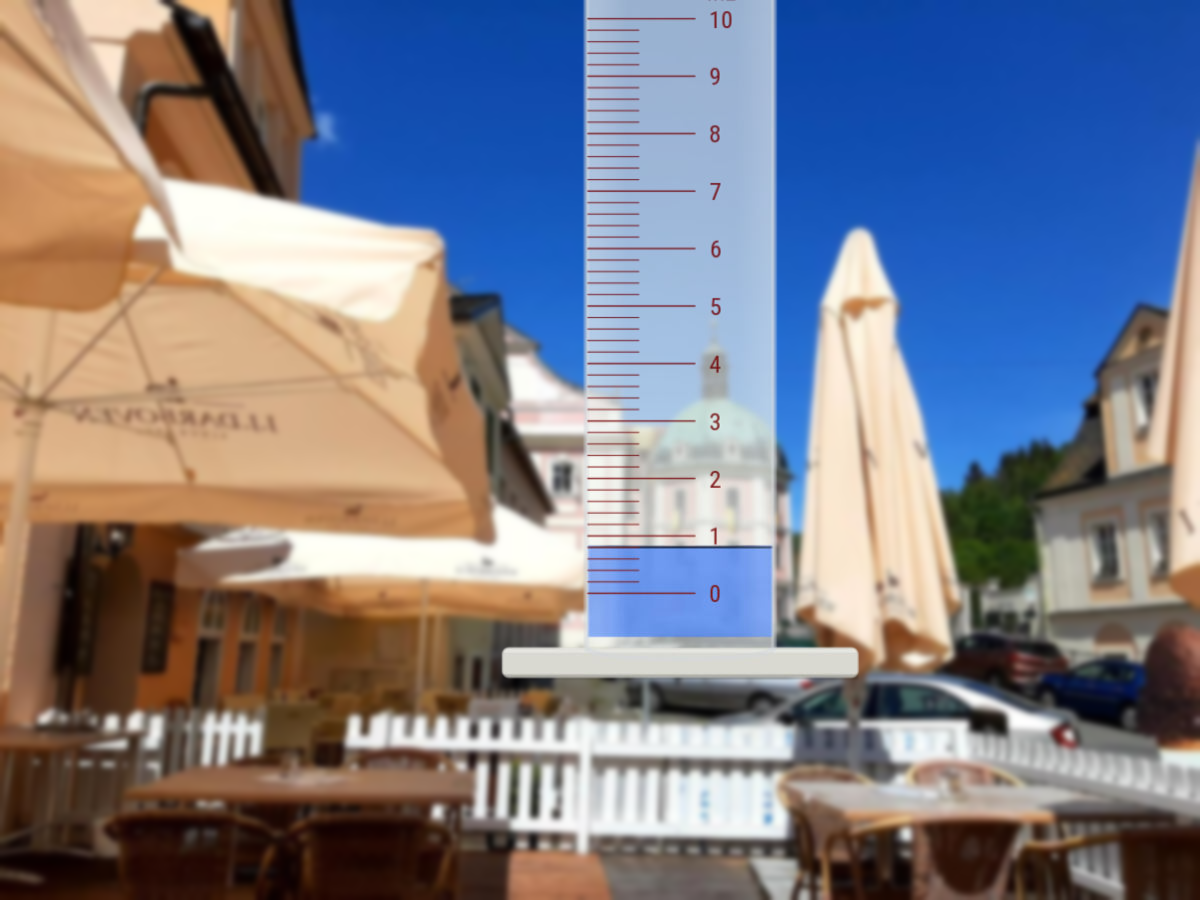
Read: 0.8 mL
